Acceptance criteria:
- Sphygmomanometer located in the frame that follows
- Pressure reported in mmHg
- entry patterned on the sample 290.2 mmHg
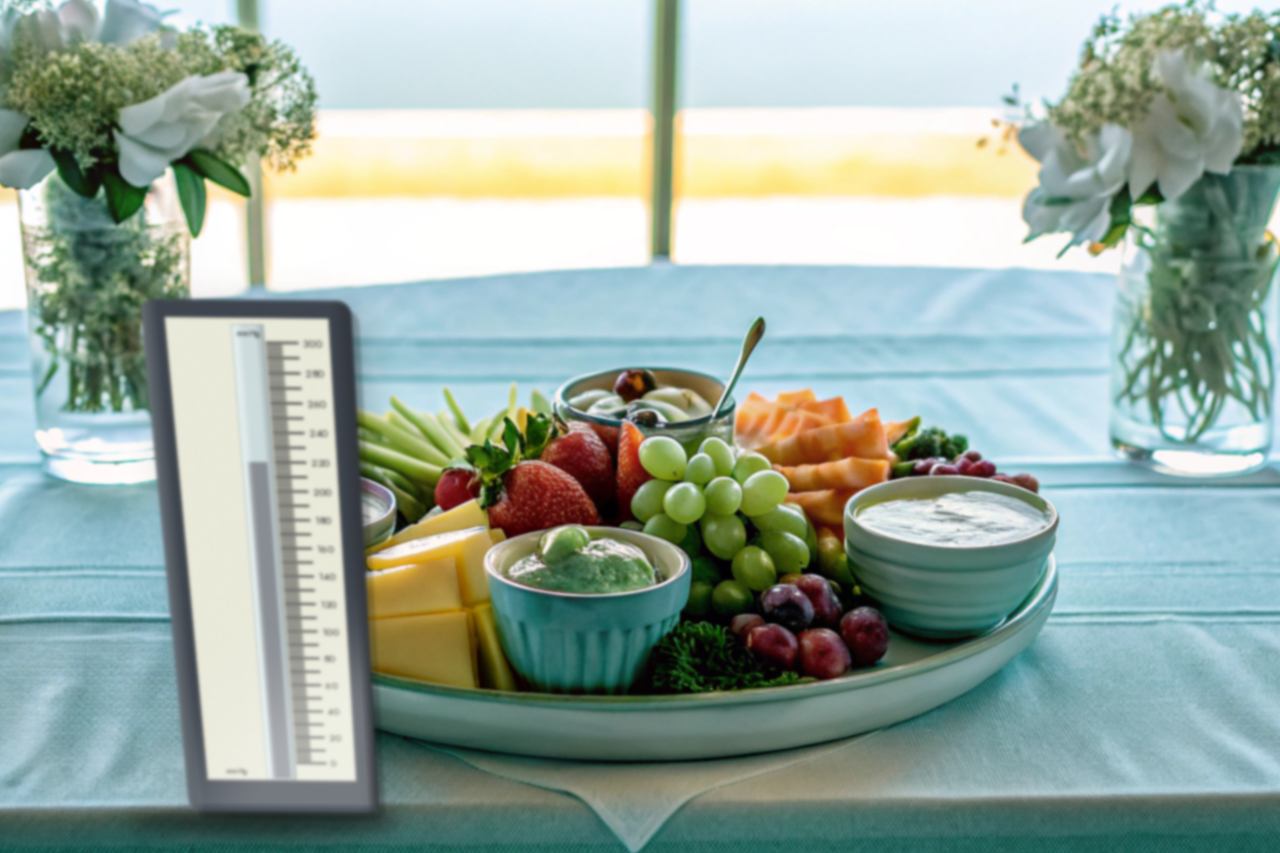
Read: 220 mmHg
